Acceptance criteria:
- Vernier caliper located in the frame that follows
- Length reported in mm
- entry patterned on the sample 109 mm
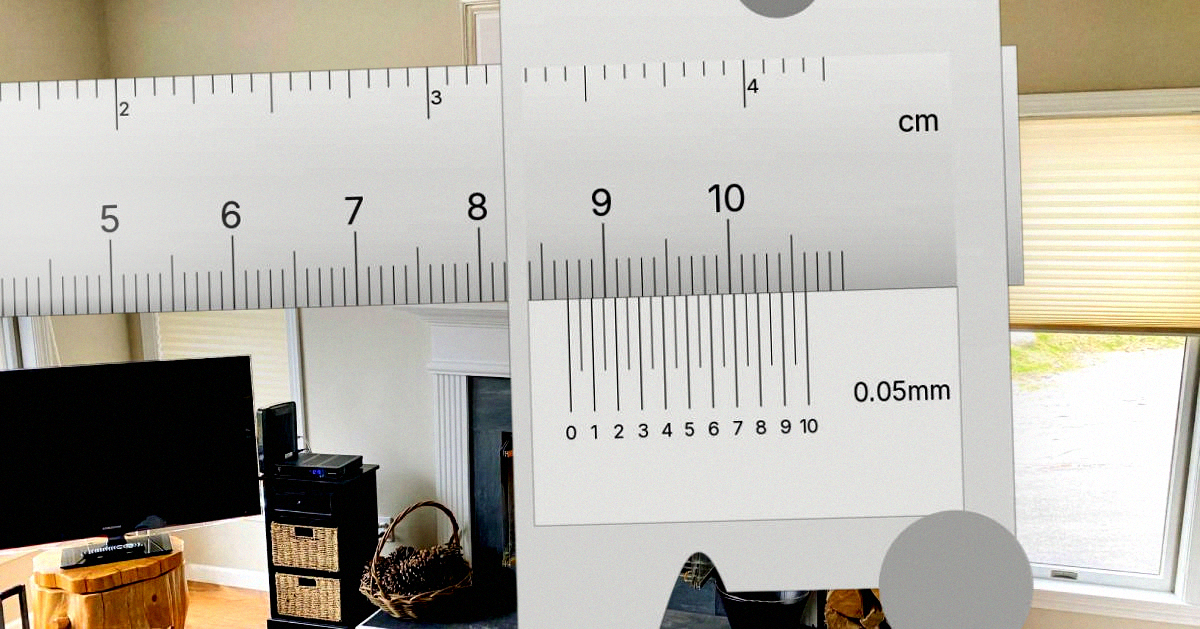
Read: 87.0 mm
